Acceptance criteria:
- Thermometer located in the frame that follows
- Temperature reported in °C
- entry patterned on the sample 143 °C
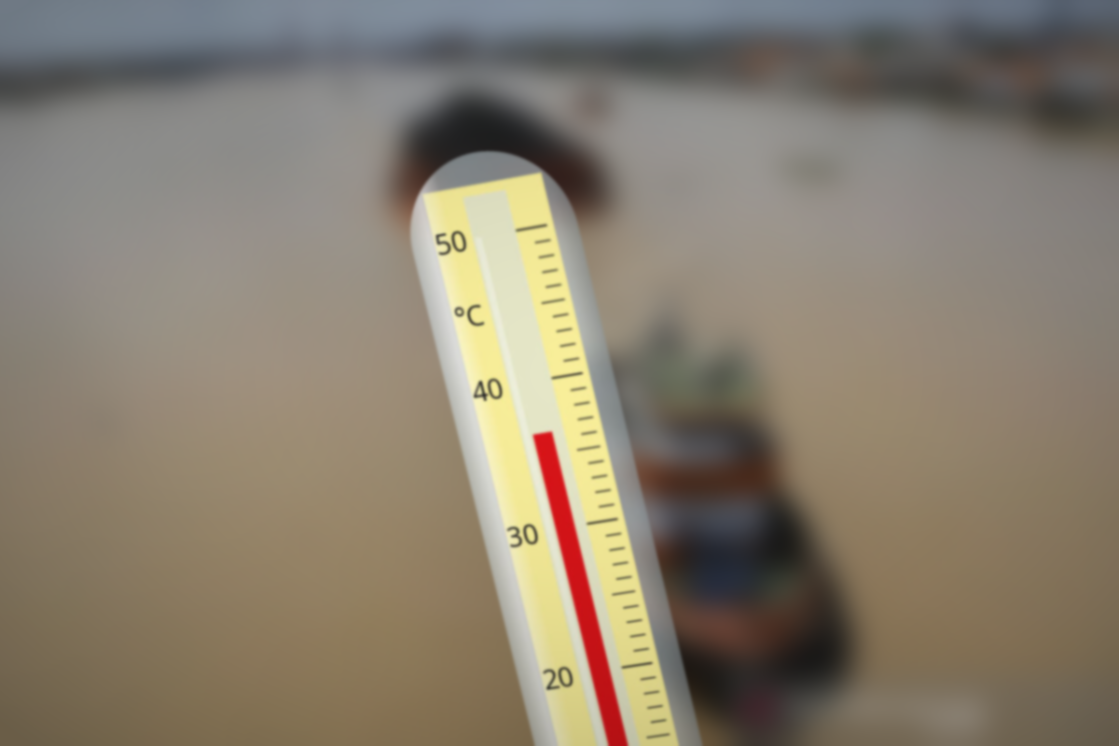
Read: 36.5 °C
